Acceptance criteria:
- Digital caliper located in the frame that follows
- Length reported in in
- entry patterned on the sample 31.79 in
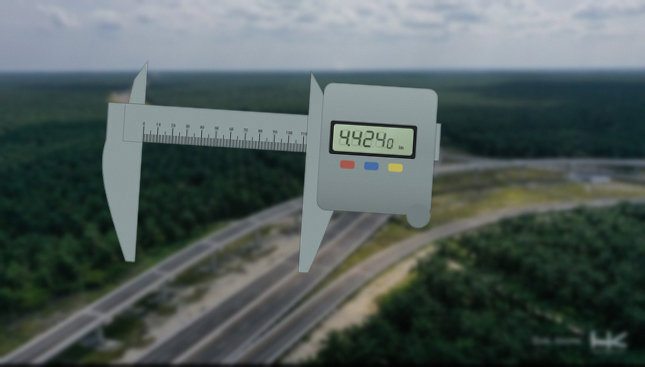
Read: 4.4240 in
